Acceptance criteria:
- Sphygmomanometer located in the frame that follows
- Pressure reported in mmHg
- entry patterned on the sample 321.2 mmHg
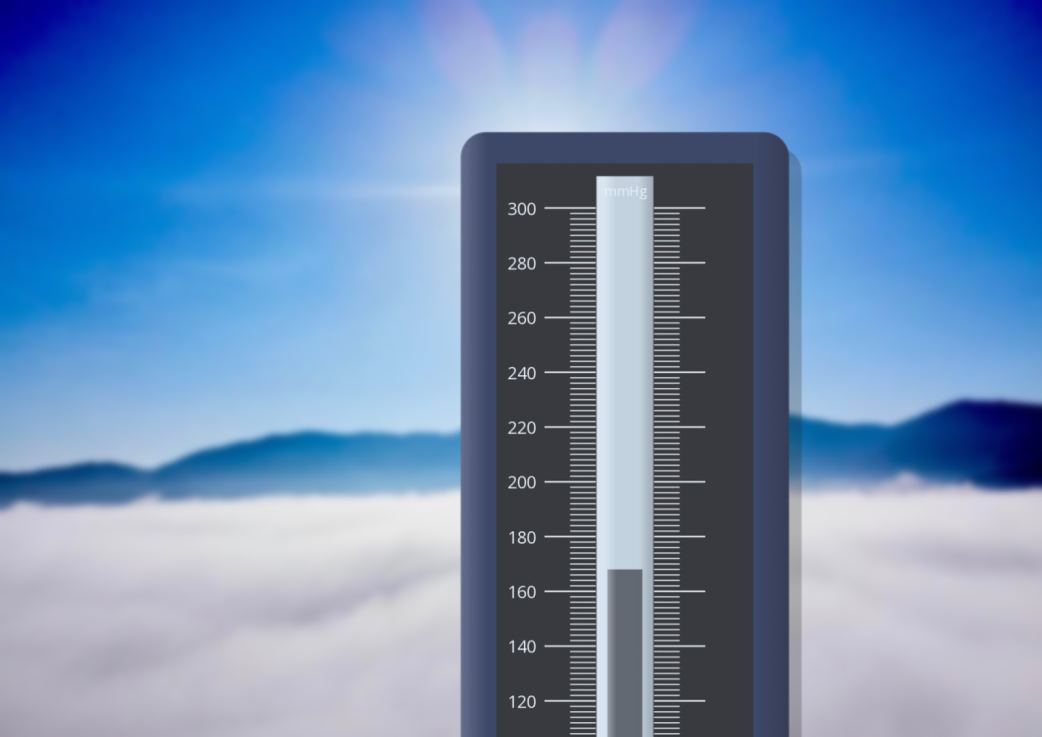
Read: 168 mmHg
